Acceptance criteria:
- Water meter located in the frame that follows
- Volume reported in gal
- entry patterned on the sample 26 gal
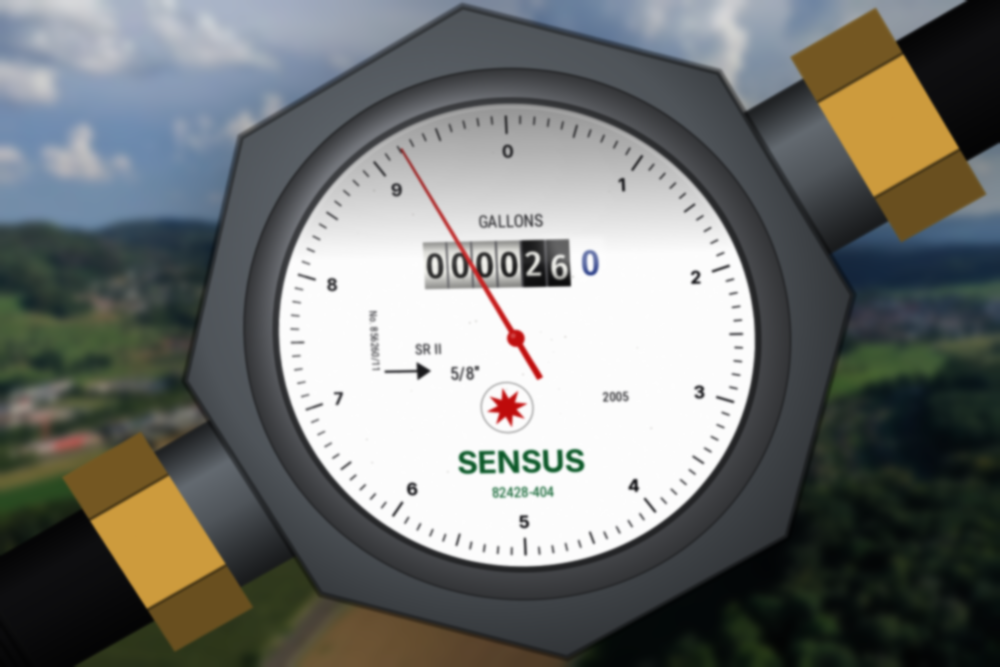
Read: 259.2 gal
